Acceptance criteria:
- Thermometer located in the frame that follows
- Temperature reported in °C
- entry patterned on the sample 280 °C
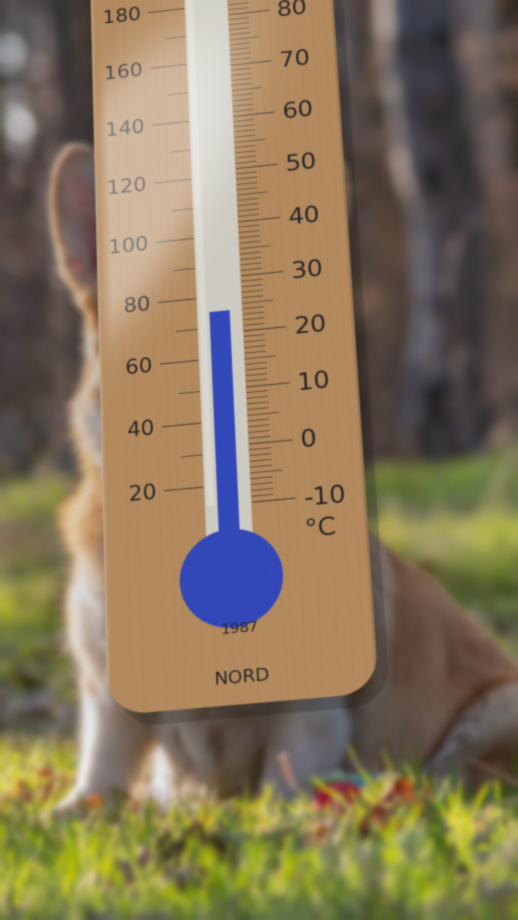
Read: 24 °C
